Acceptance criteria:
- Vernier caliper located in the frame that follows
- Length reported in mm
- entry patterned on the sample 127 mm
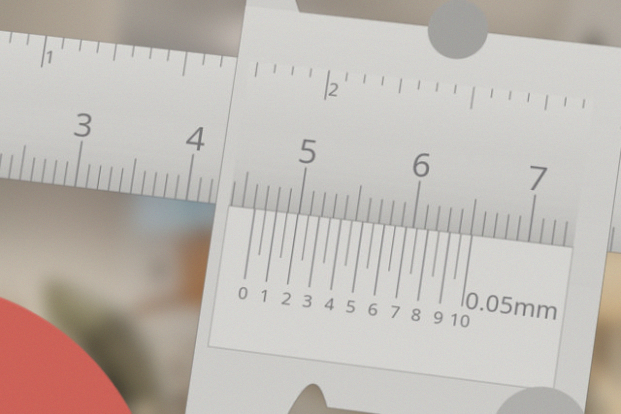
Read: 46.1 mm
